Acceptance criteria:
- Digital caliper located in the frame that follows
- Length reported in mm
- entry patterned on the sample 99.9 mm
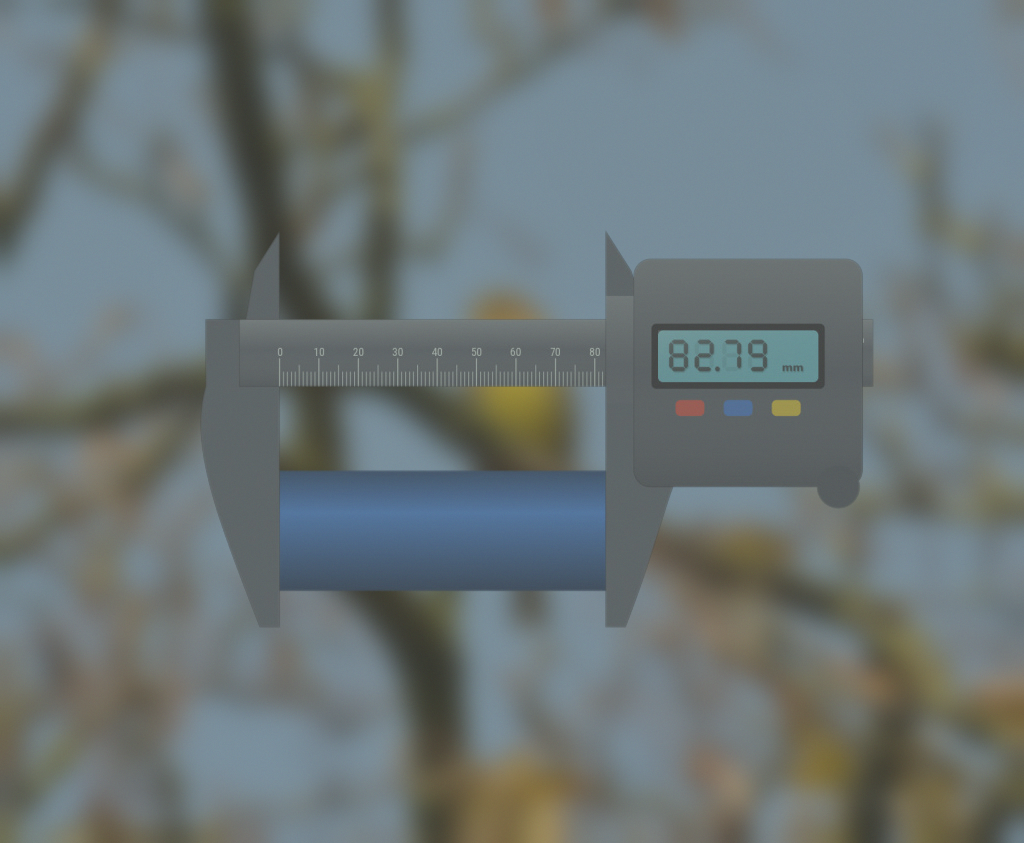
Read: 82.79 mm
